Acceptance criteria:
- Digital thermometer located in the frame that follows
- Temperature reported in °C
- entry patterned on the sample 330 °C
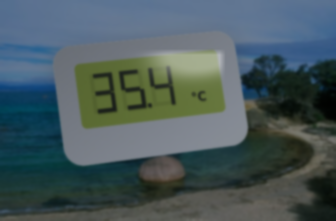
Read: 35.4 °C
